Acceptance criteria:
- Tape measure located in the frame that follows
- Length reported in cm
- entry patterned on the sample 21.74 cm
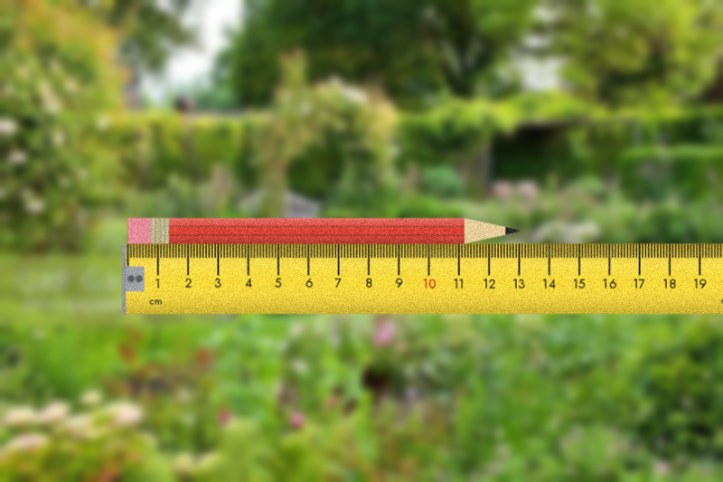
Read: 13 cm
